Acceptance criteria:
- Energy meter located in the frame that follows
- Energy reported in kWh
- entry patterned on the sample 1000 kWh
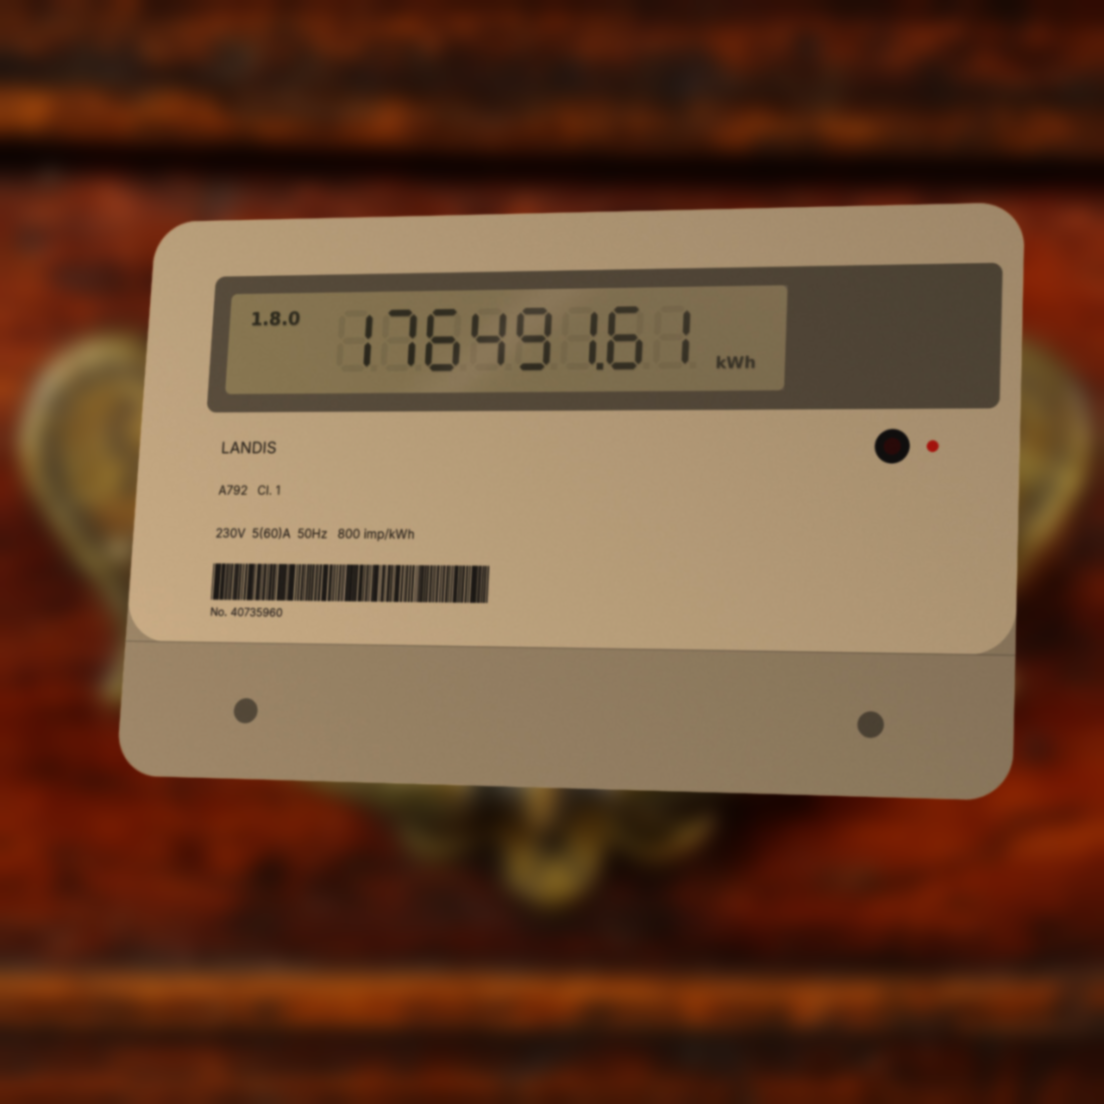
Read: 176491.61 kWh
